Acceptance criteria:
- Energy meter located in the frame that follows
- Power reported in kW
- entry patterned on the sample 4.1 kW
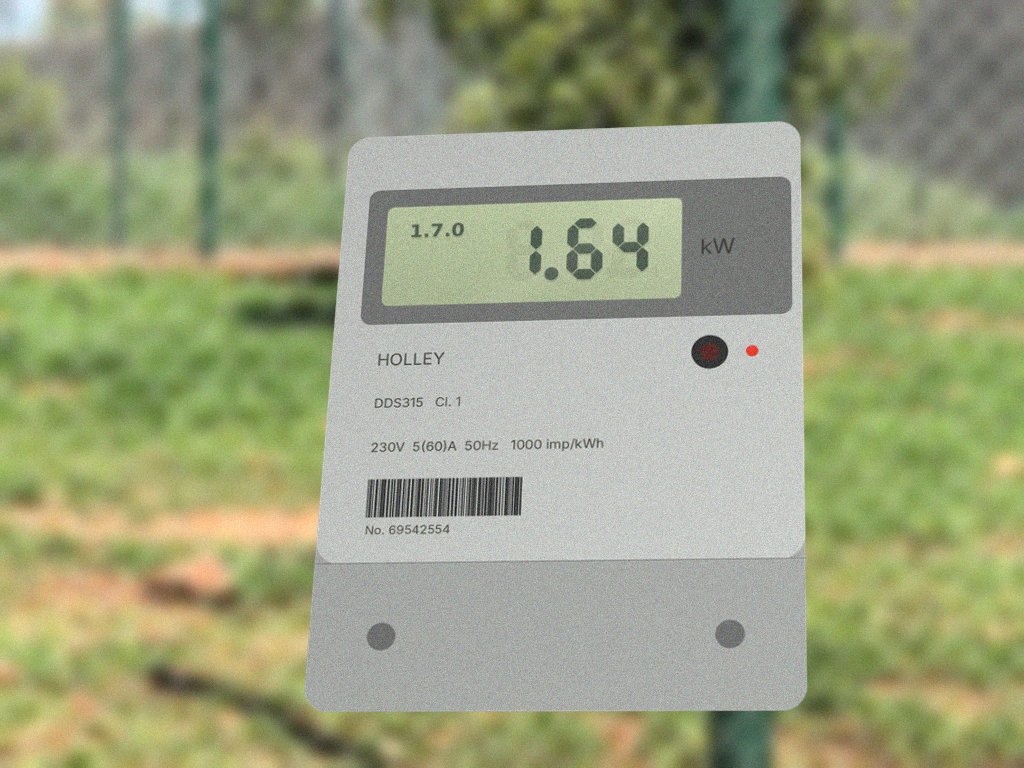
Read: 1.64 kW
